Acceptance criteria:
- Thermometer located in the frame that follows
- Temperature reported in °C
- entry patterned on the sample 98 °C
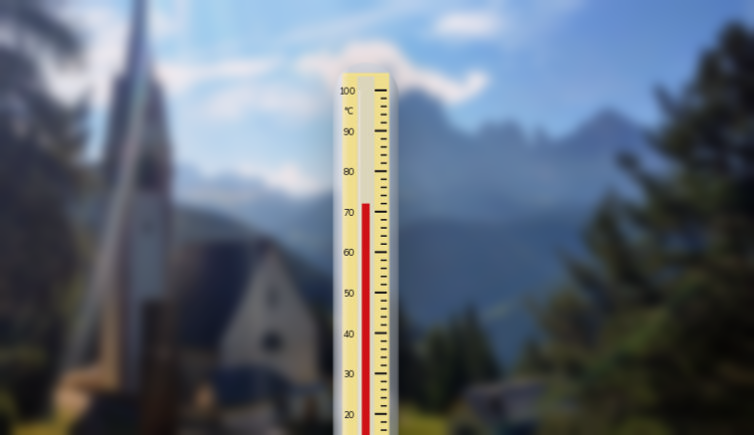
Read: 72 °C
